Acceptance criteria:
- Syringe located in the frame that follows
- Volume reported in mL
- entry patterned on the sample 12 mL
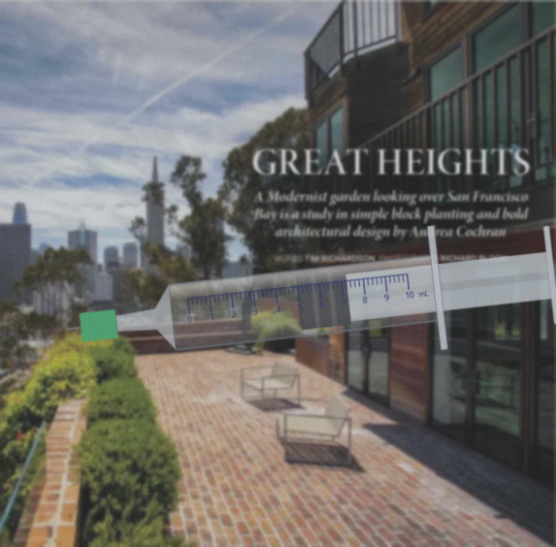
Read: 5 mL
